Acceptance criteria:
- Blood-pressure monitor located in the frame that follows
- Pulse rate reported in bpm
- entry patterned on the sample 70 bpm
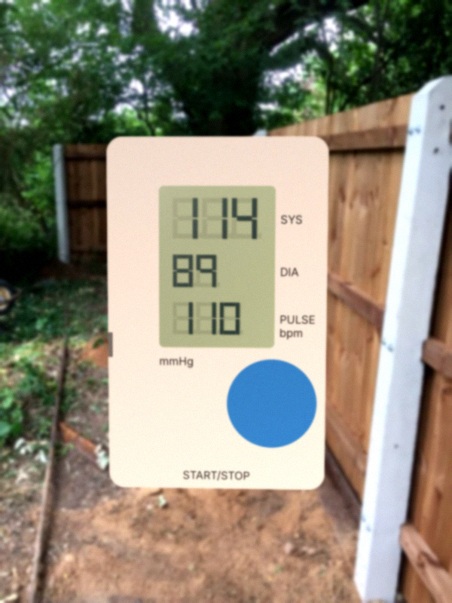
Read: 110 bpm
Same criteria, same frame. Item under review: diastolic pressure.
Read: 89 mmHg
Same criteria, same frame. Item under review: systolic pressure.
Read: 114 mmHg
